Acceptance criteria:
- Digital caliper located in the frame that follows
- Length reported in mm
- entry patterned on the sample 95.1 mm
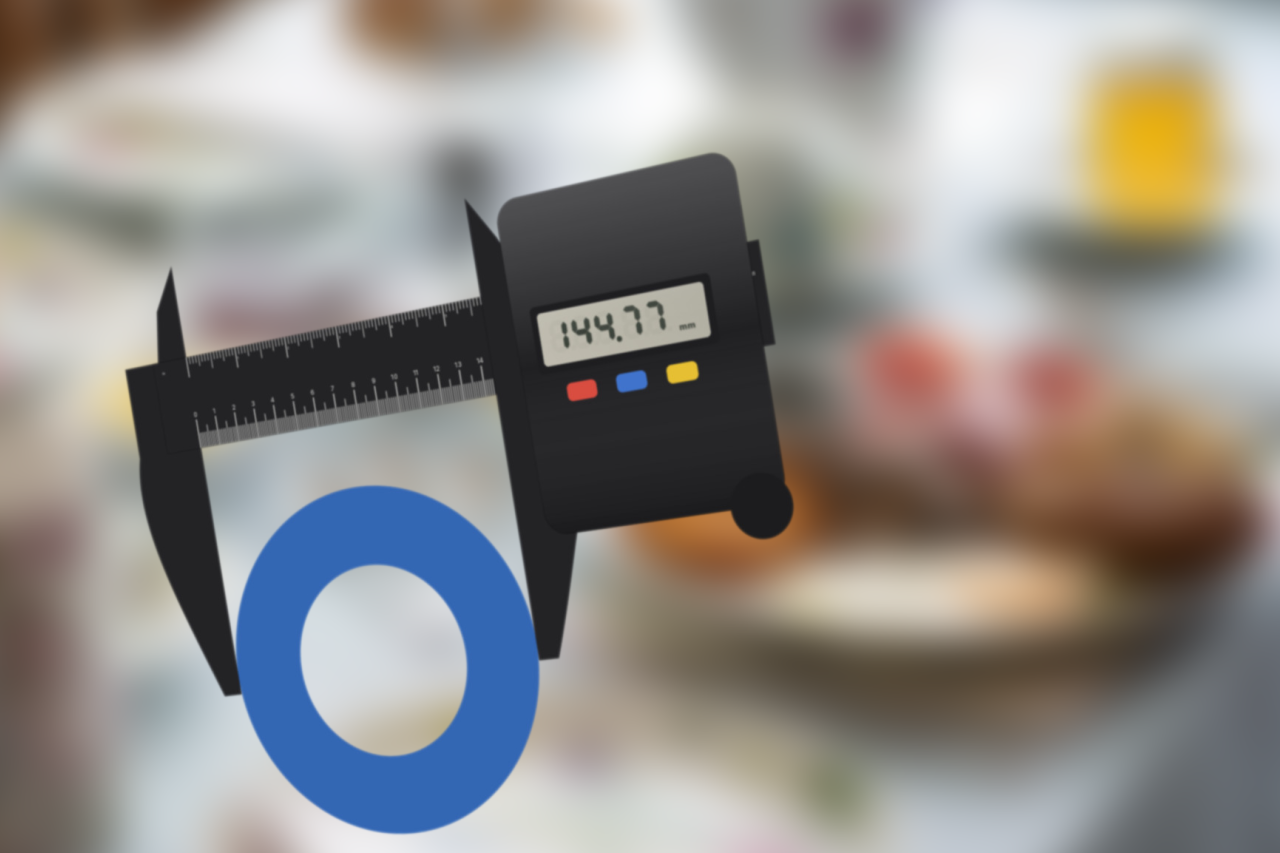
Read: 144.77 mm
